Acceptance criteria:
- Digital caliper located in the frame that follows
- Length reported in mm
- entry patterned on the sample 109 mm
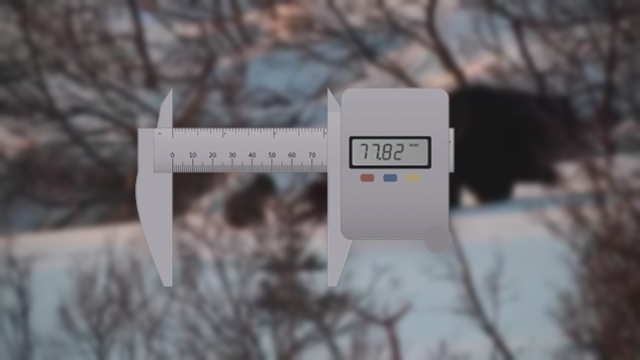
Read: 77.82 mm
